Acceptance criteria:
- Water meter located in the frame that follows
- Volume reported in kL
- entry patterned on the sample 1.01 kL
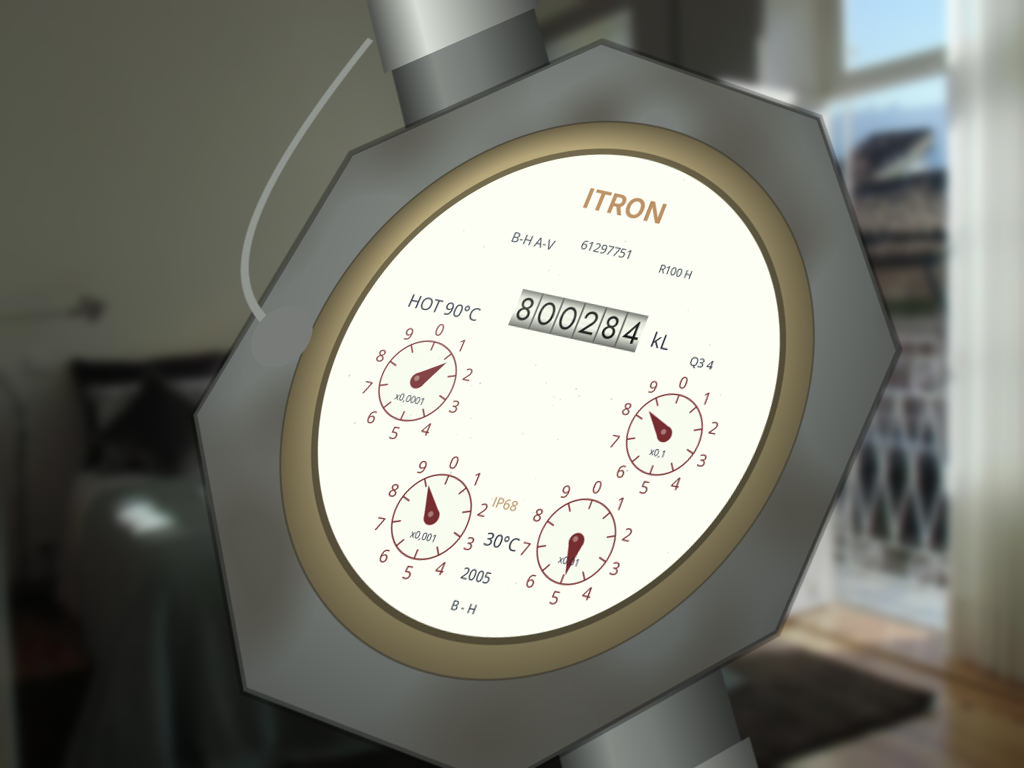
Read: 800284.8491 kL
